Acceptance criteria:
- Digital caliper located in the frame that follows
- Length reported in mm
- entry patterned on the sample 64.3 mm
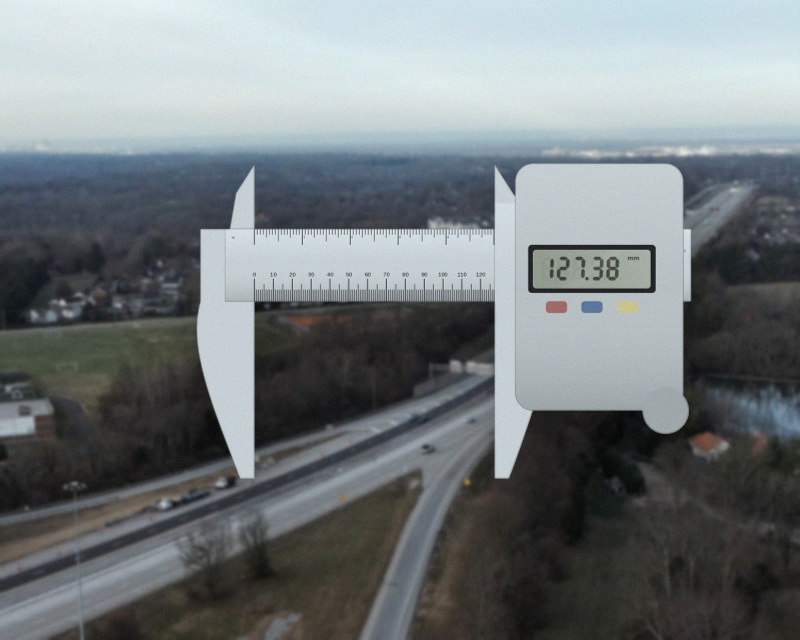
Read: 127.38 mm
